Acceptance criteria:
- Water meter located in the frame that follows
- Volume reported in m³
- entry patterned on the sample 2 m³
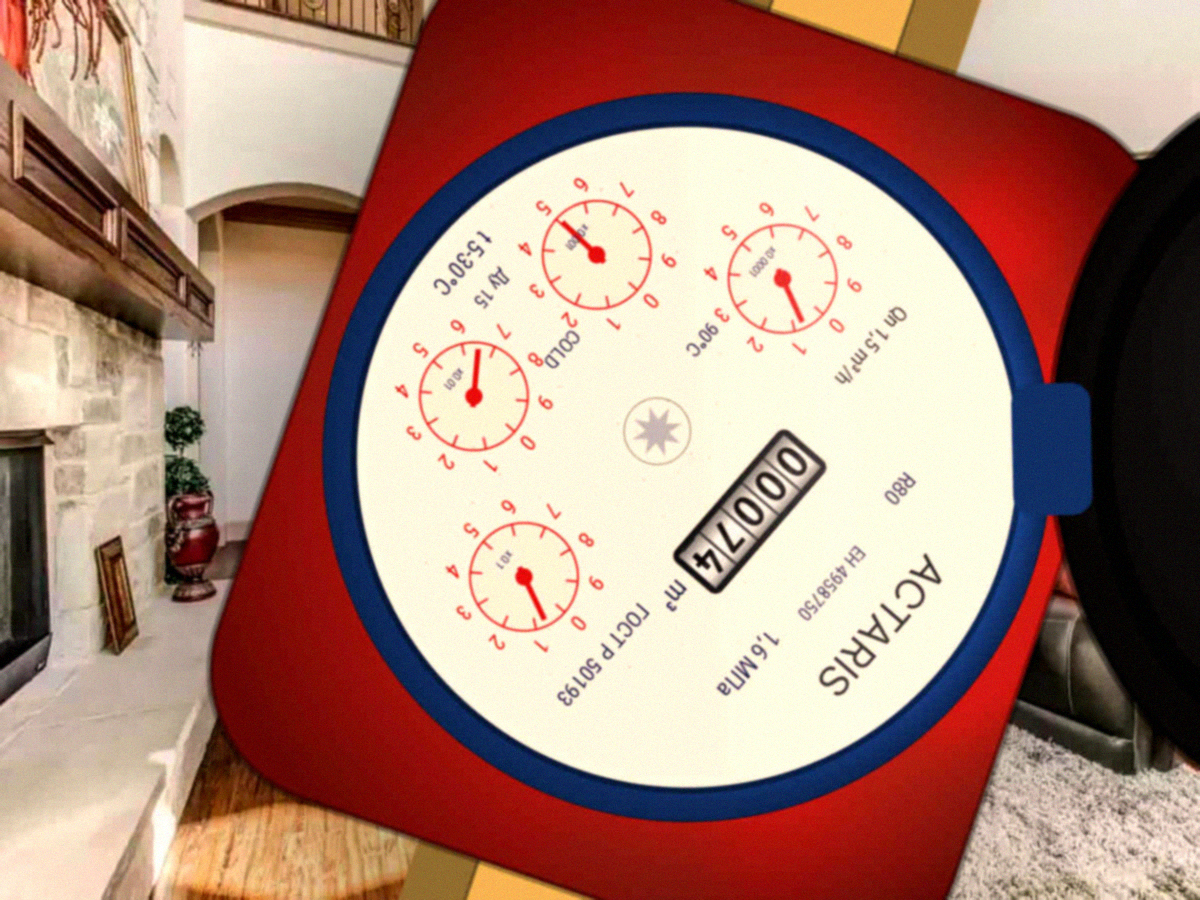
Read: 74.0650 m³
